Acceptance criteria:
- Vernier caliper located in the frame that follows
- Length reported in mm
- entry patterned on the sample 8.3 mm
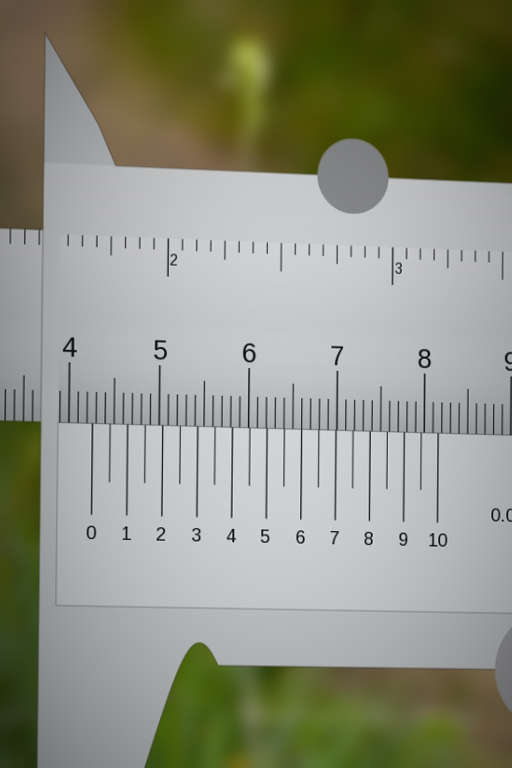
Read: 42.6 mm
